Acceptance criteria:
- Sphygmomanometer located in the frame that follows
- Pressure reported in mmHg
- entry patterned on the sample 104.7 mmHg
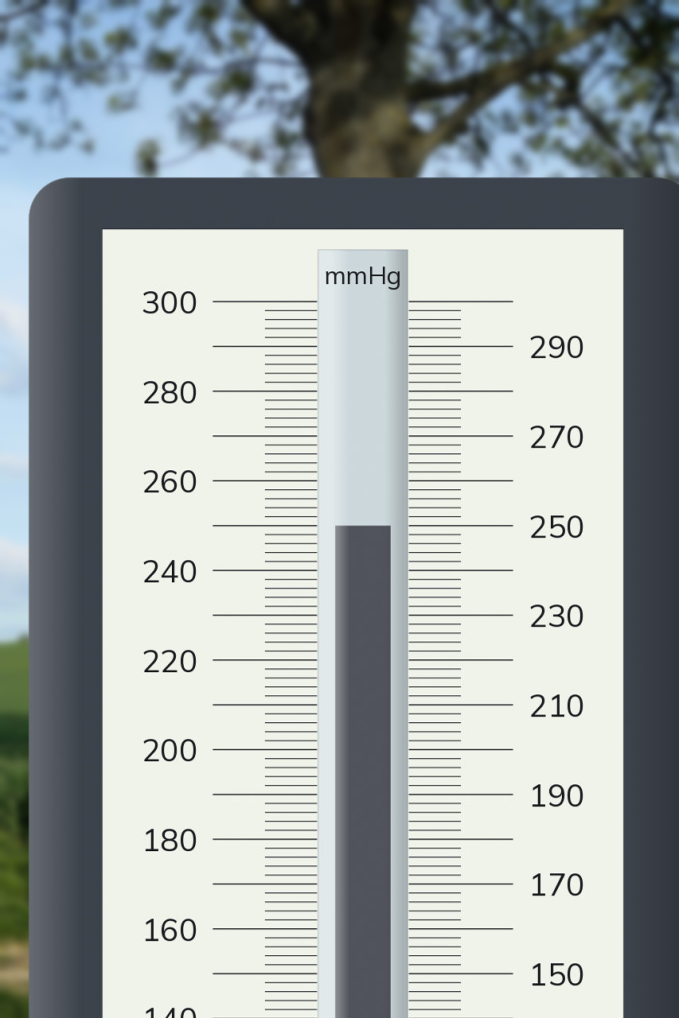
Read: 250 mmHg
